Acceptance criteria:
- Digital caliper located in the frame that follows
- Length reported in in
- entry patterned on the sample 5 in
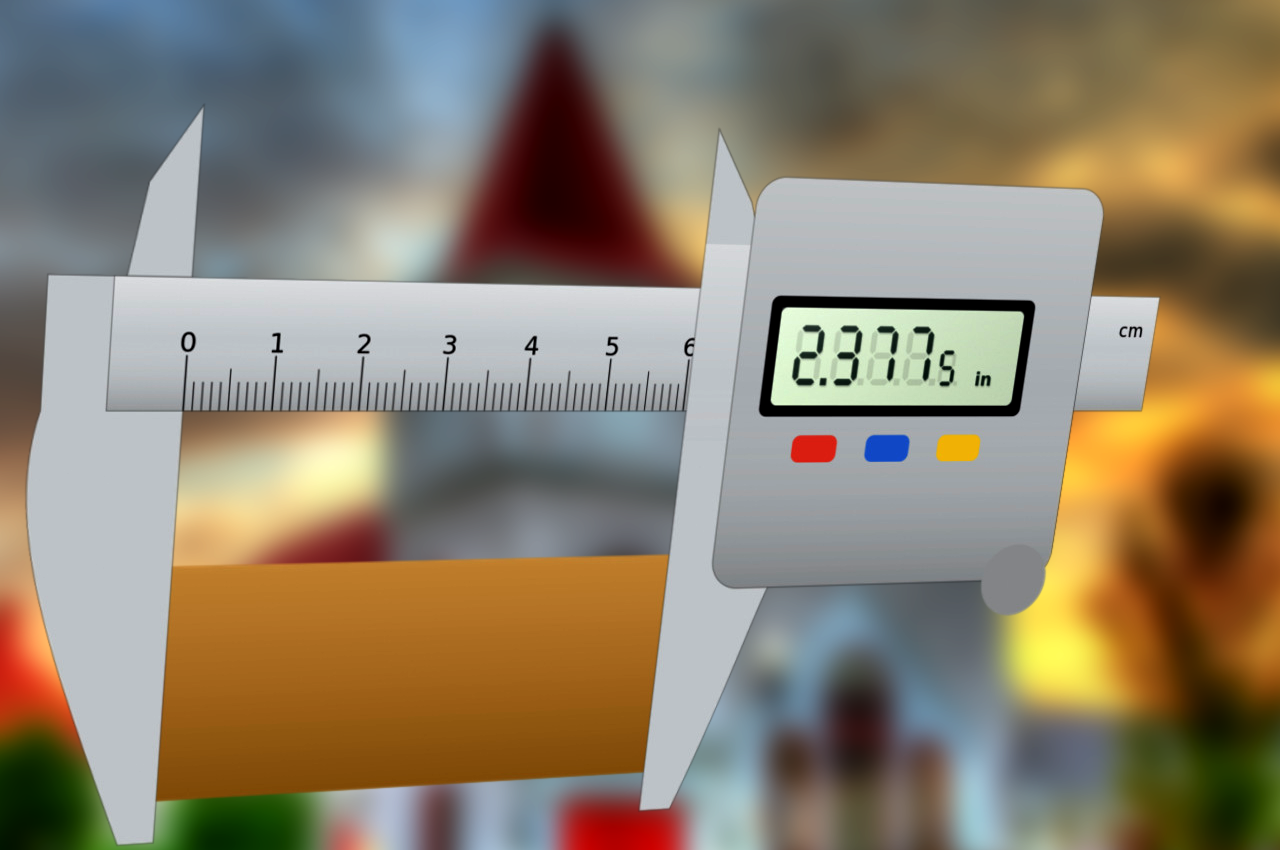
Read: 2.3775 in
